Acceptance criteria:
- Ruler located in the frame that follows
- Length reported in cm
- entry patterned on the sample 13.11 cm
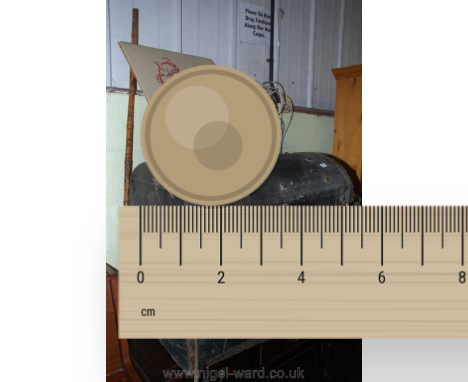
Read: 3.5 cm
